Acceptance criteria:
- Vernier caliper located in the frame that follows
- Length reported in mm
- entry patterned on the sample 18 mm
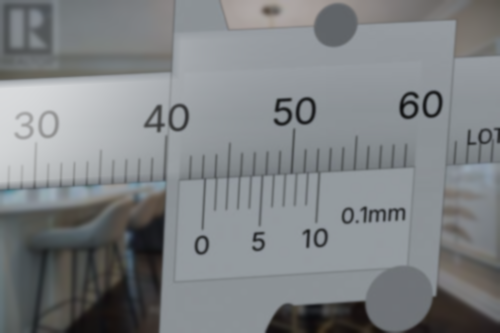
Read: 43.2 mm
